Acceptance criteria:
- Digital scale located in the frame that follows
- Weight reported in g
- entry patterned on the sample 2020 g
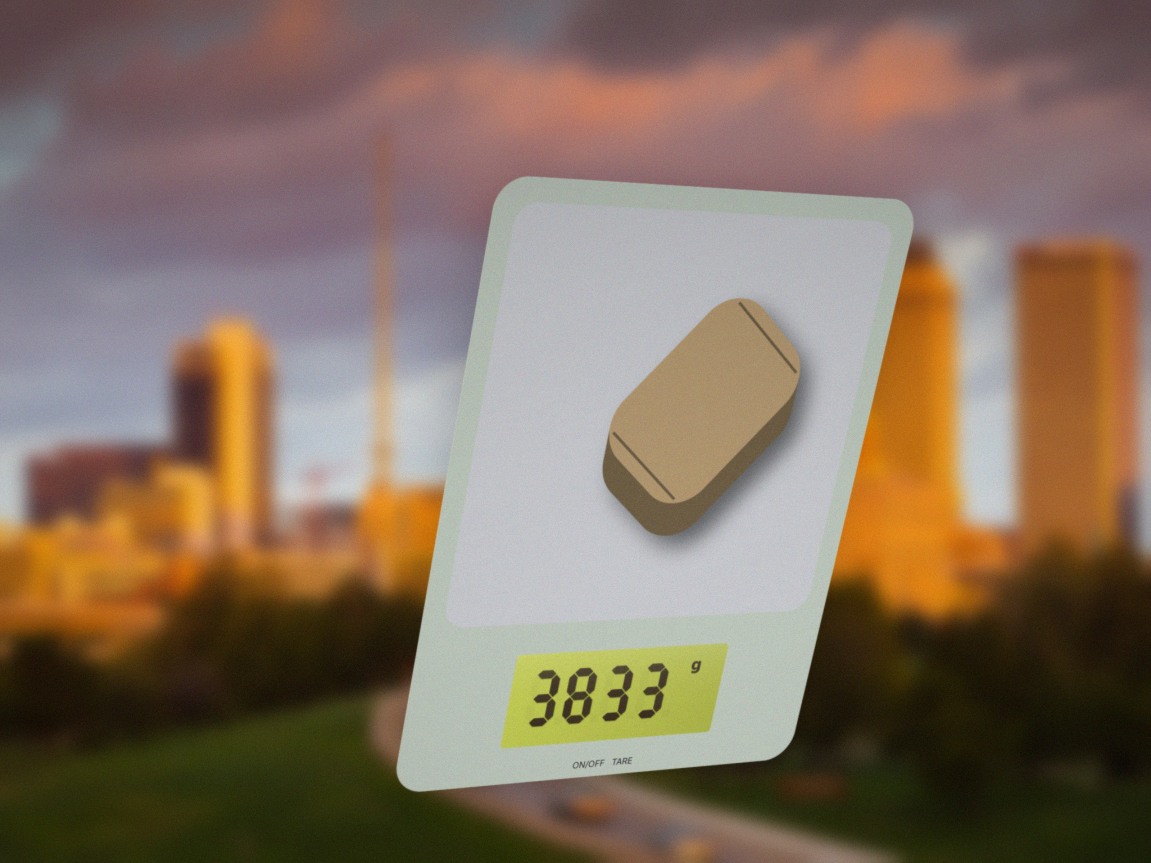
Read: 3833 g
